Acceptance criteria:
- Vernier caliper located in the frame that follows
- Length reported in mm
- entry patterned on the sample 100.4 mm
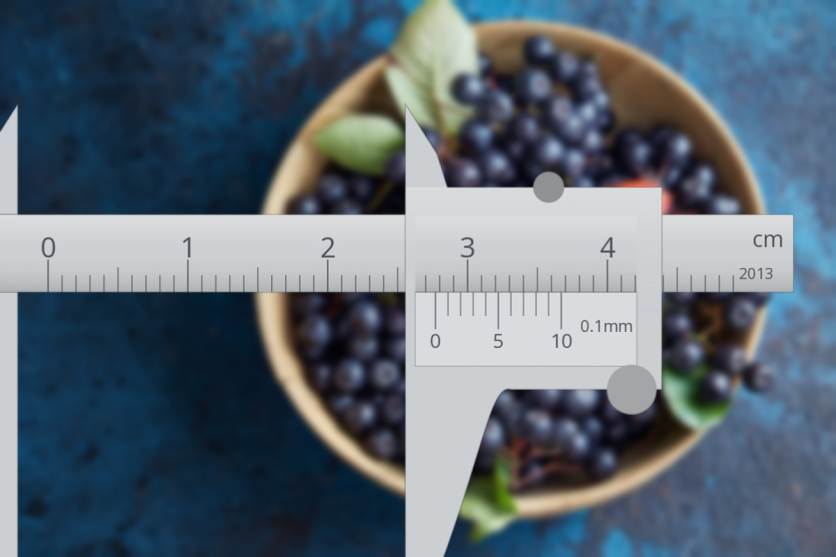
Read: 27.7 mm
